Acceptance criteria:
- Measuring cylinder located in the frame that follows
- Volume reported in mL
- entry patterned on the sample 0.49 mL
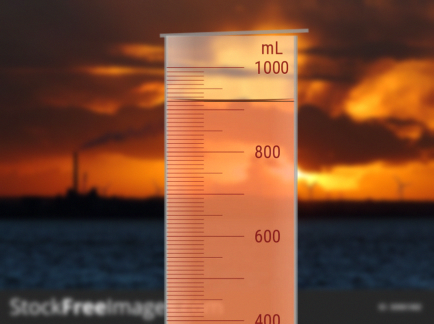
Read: 920 mL
